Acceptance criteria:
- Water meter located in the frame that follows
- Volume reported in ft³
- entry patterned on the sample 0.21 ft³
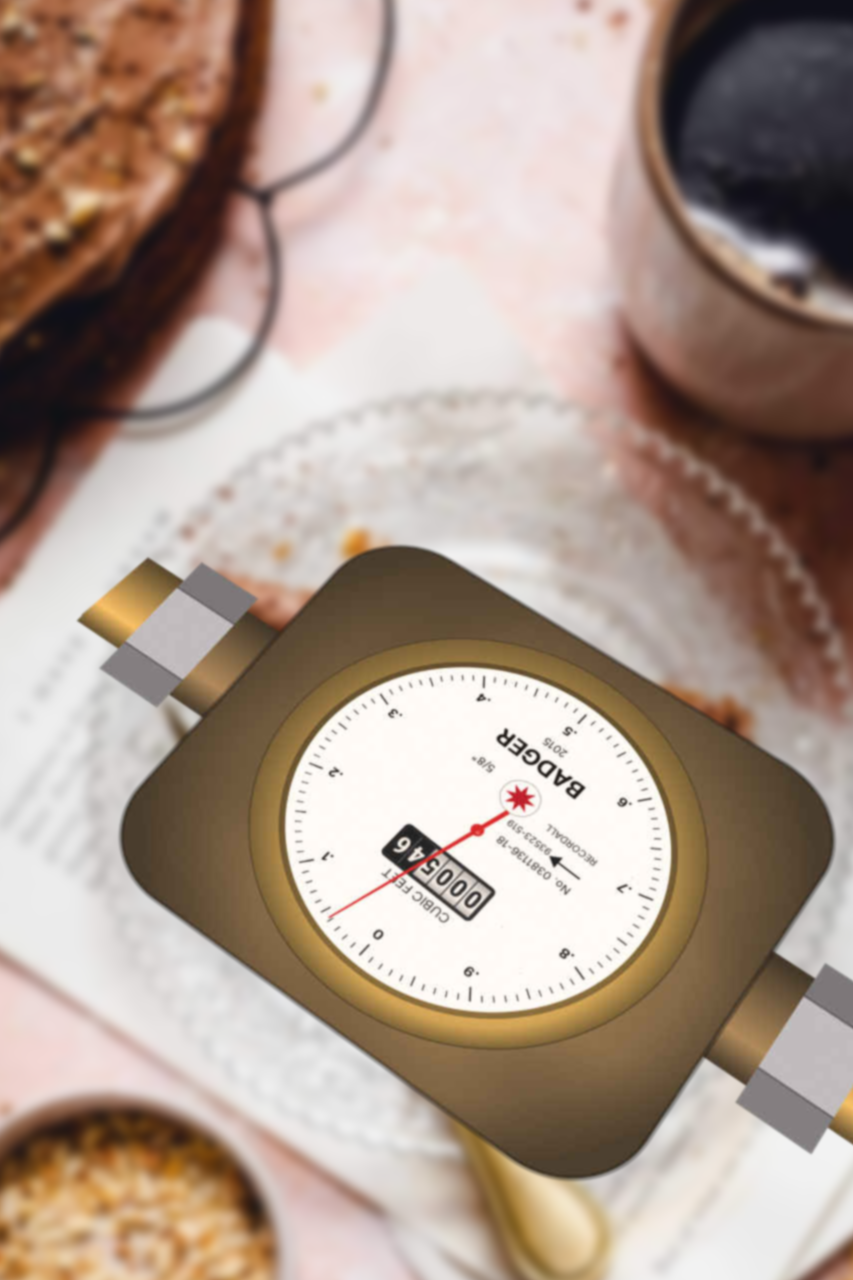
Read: 546.04 ft³
